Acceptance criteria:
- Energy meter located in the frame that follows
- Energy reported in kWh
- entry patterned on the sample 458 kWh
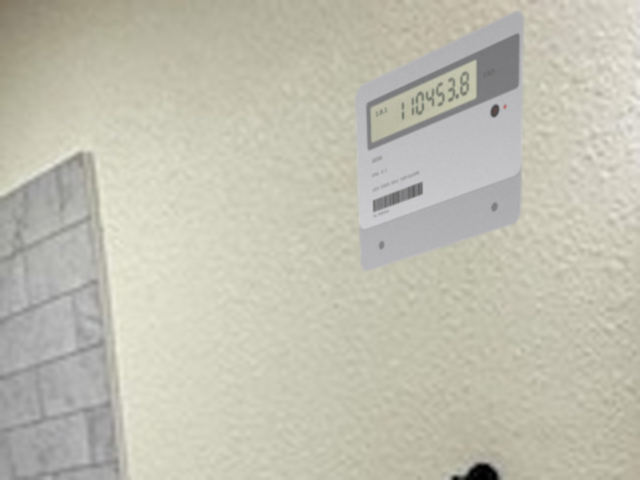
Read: 110453.8 kWh
